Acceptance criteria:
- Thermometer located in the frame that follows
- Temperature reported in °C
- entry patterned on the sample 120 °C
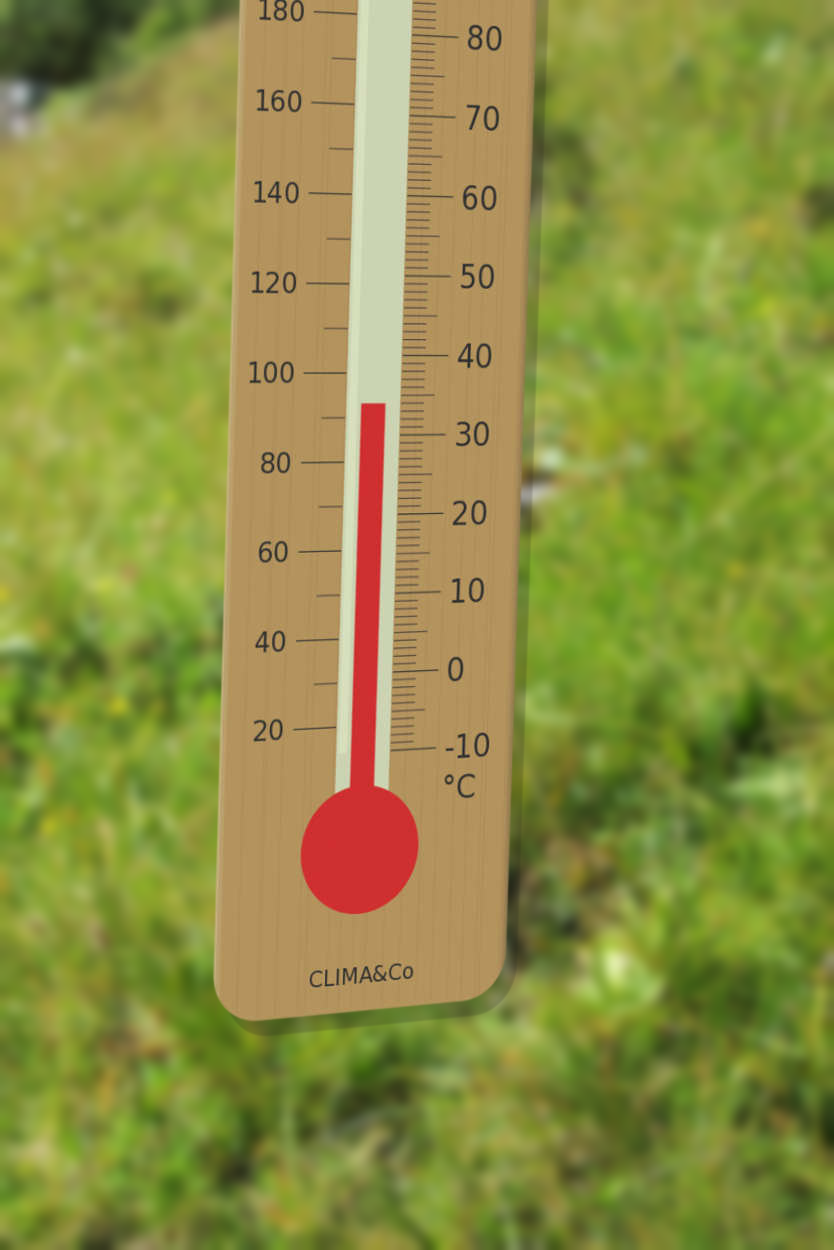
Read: 34 °C
